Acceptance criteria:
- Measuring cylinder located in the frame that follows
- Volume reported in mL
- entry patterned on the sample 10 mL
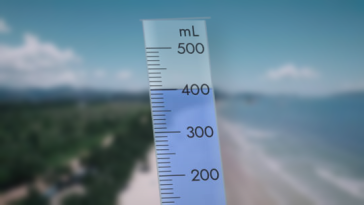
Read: 400 mL
